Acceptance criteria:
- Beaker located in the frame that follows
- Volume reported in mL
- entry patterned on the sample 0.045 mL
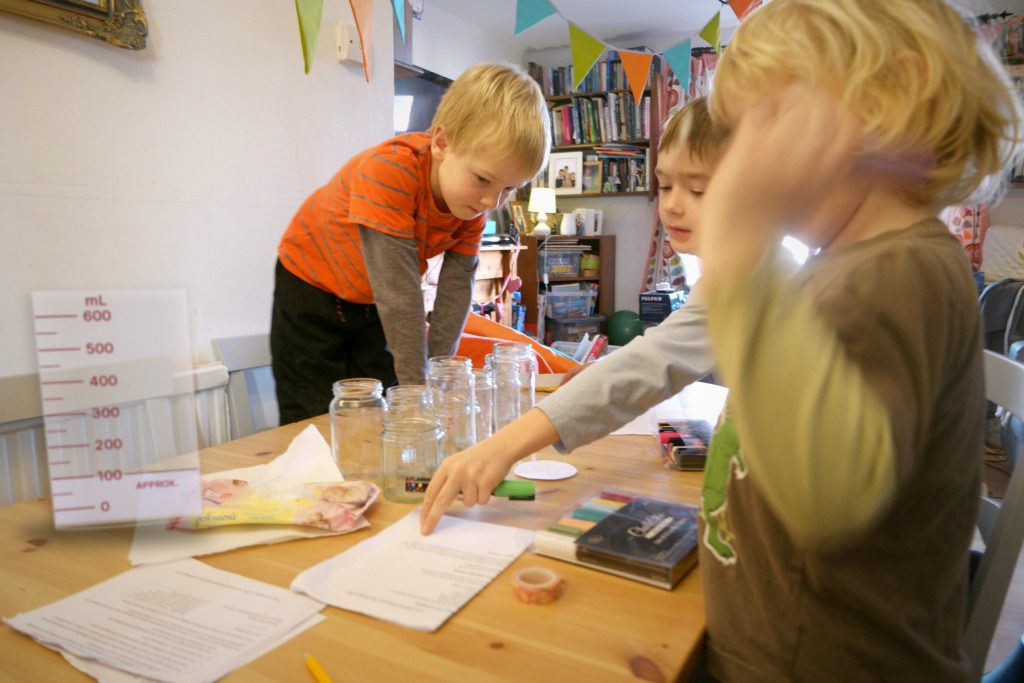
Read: 100 mL
